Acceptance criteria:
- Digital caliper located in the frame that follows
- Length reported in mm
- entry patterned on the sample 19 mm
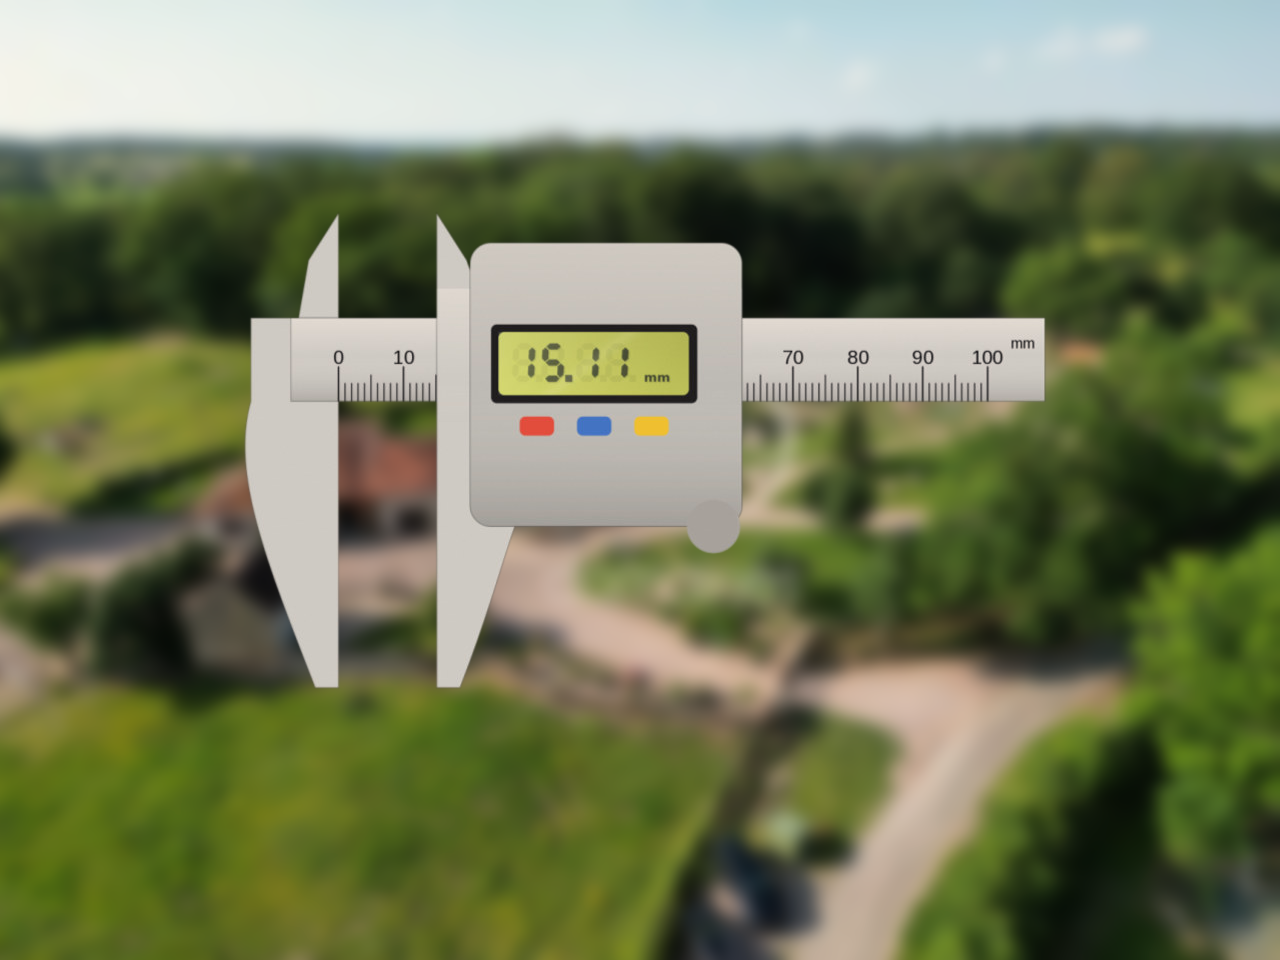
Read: 15.11 mm
